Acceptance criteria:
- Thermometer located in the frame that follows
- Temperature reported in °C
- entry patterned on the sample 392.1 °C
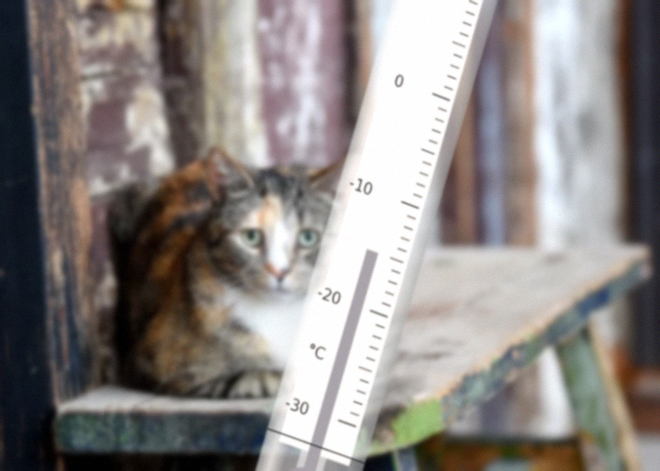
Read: -15 °C
